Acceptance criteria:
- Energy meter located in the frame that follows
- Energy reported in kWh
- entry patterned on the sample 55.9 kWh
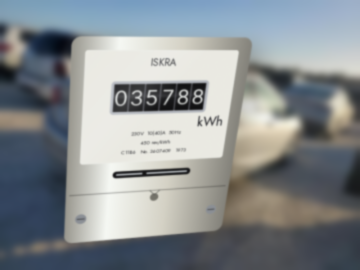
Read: 35788 kWh
